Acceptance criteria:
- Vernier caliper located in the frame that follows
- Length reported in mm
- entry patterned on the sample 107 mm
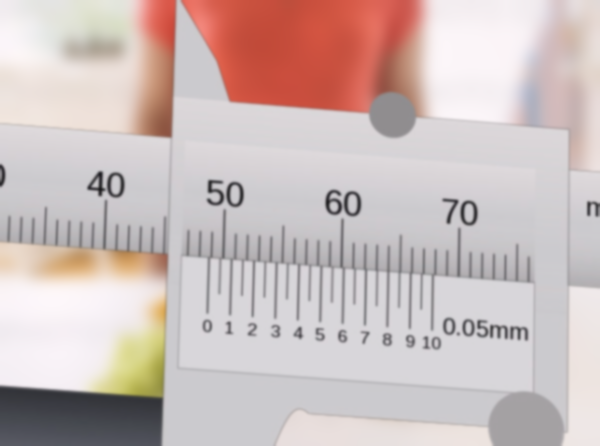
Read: 48.8 mm
